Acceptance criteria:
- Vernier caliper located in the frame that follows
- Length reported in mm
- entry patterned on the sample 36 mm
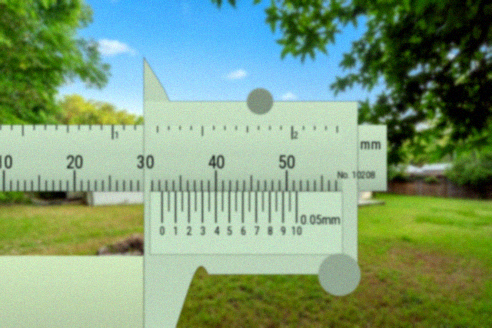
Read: 32.4 mm
